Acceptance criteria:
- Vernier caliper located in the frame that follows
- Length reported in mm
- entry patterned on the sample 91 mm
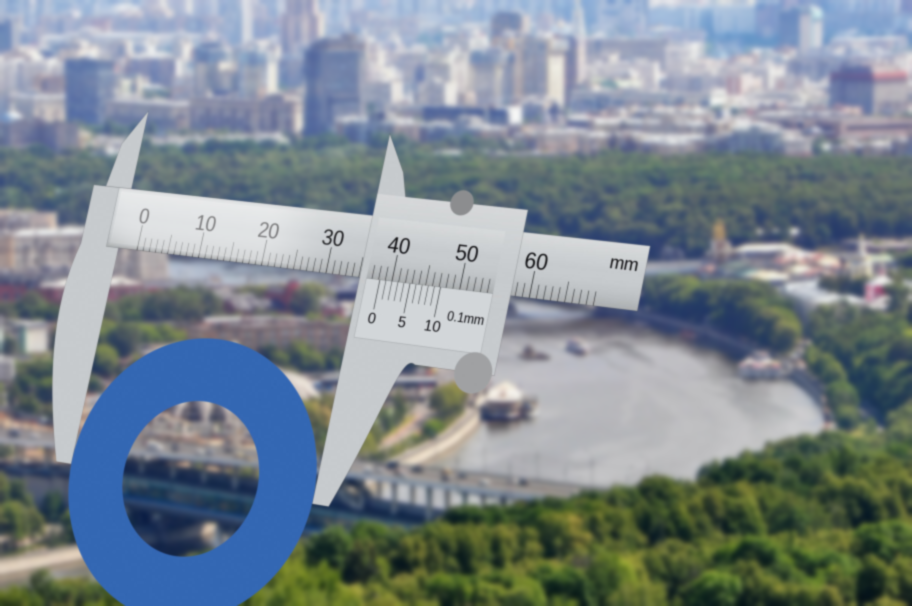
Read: 38.2 mm
